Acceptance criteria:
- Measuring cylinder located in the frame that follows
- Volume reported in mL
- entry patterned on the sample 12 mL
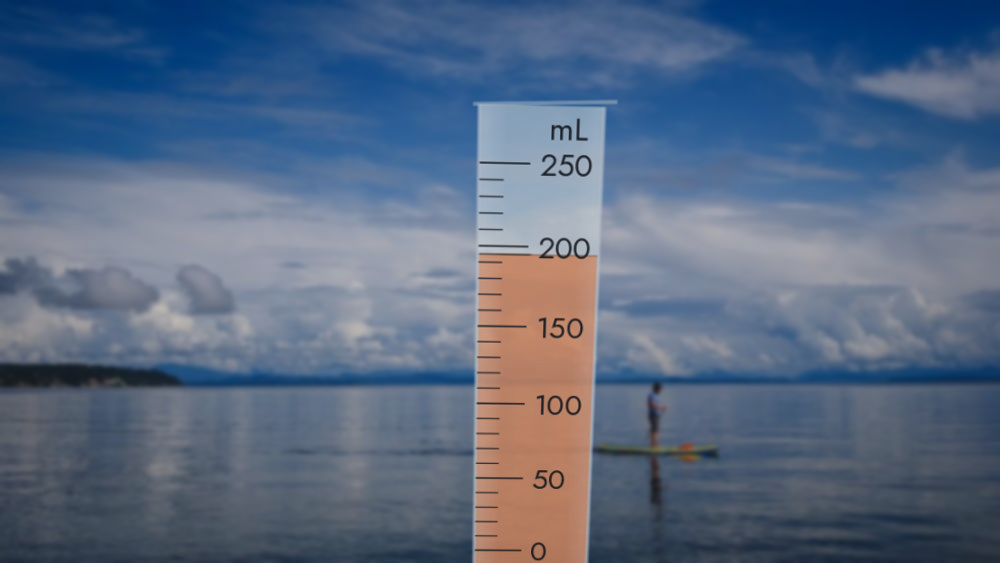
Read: 195 mL
